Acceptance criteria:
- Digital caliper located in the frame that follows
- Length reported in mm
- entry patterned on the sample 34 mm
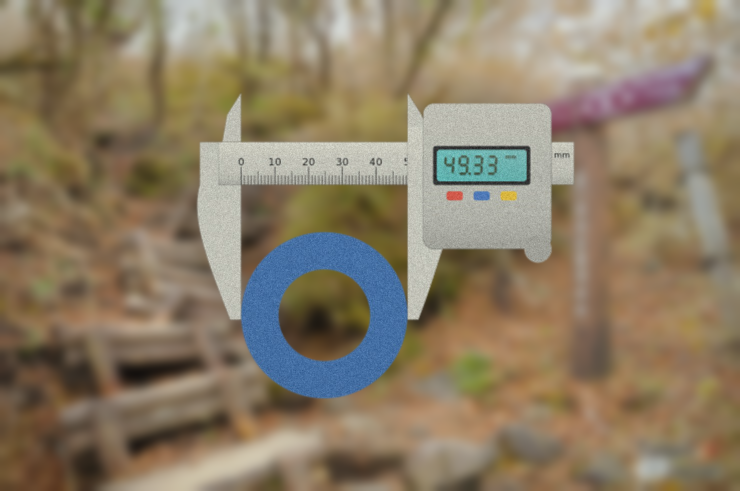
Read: 49.33 mm
